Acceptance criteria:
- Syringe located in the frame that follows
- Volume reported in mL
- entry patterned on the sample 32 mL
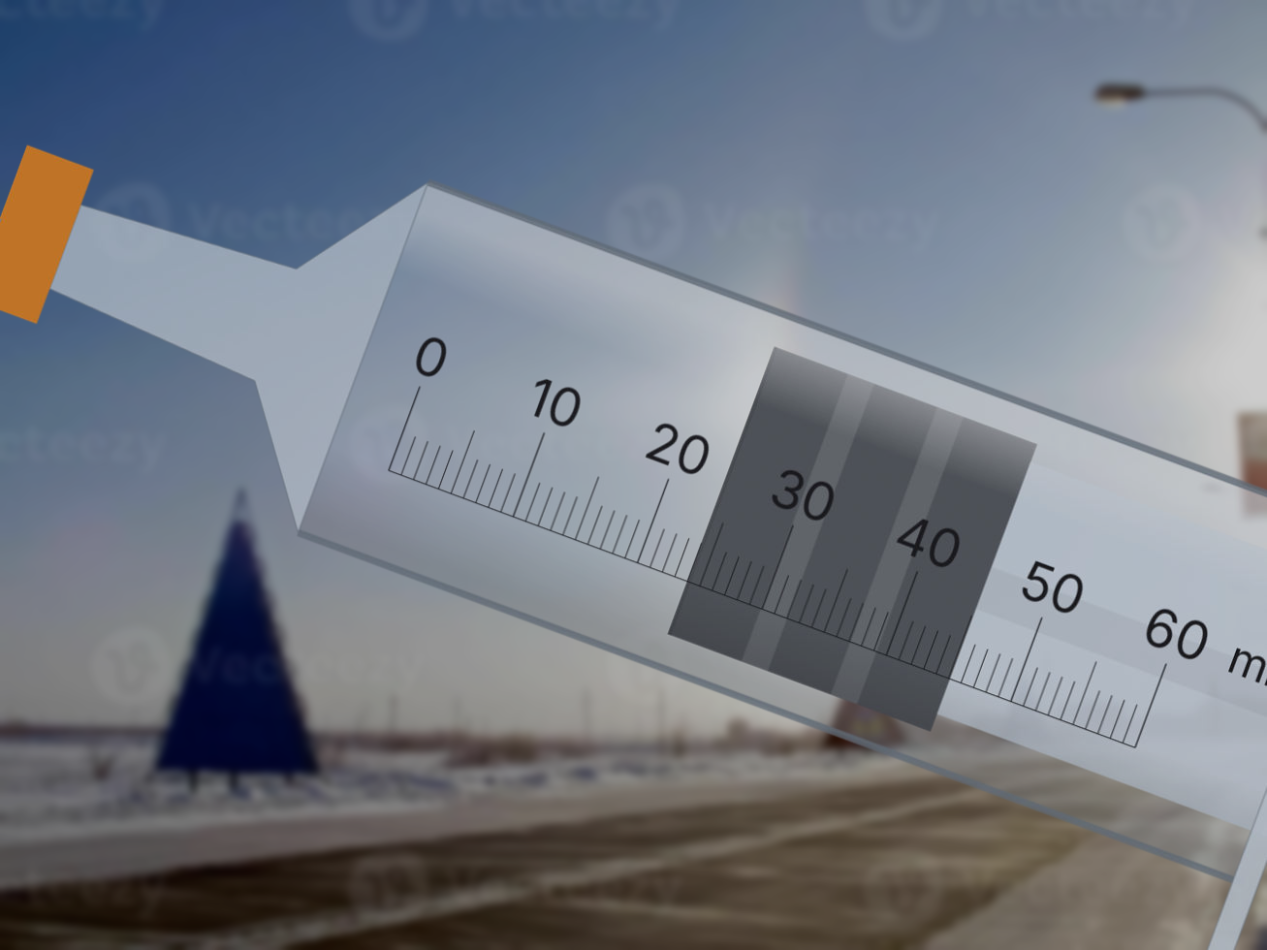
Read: 24 mL
